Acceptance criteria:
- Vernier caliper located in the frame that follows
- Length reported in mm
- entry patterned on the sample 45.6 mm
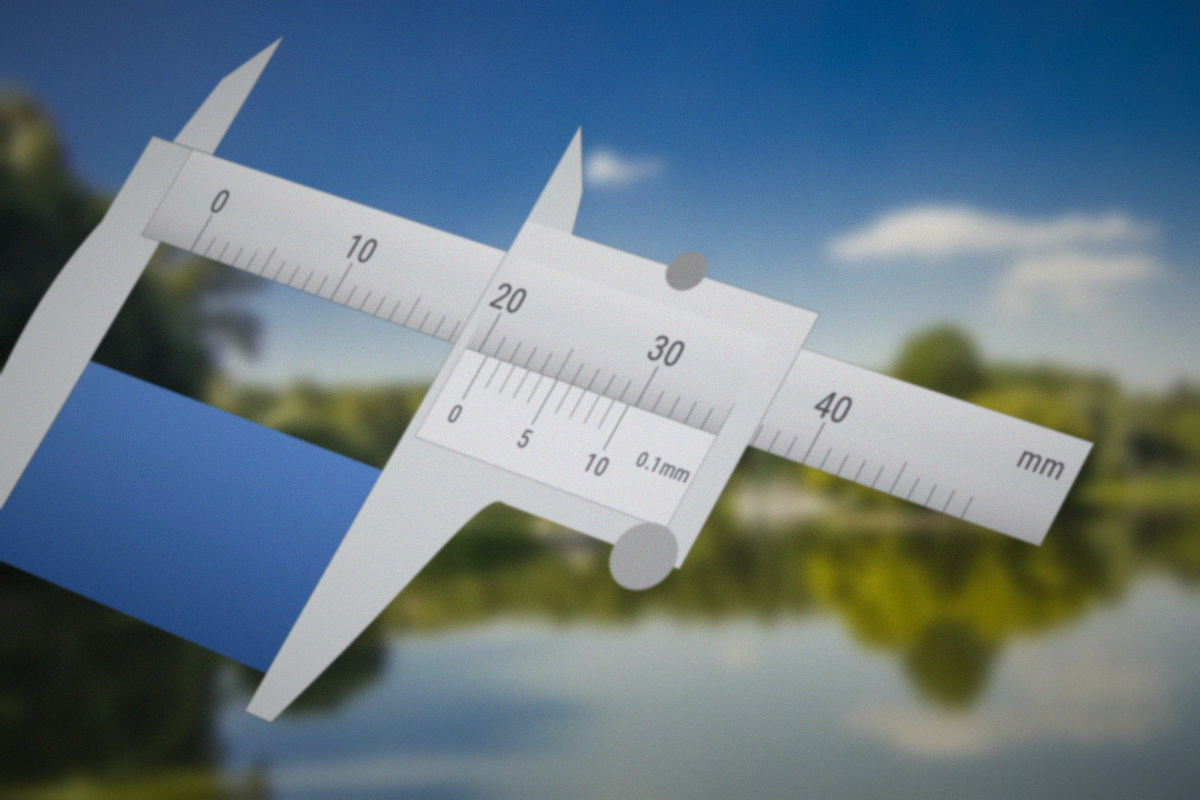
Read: 20.6 mm
